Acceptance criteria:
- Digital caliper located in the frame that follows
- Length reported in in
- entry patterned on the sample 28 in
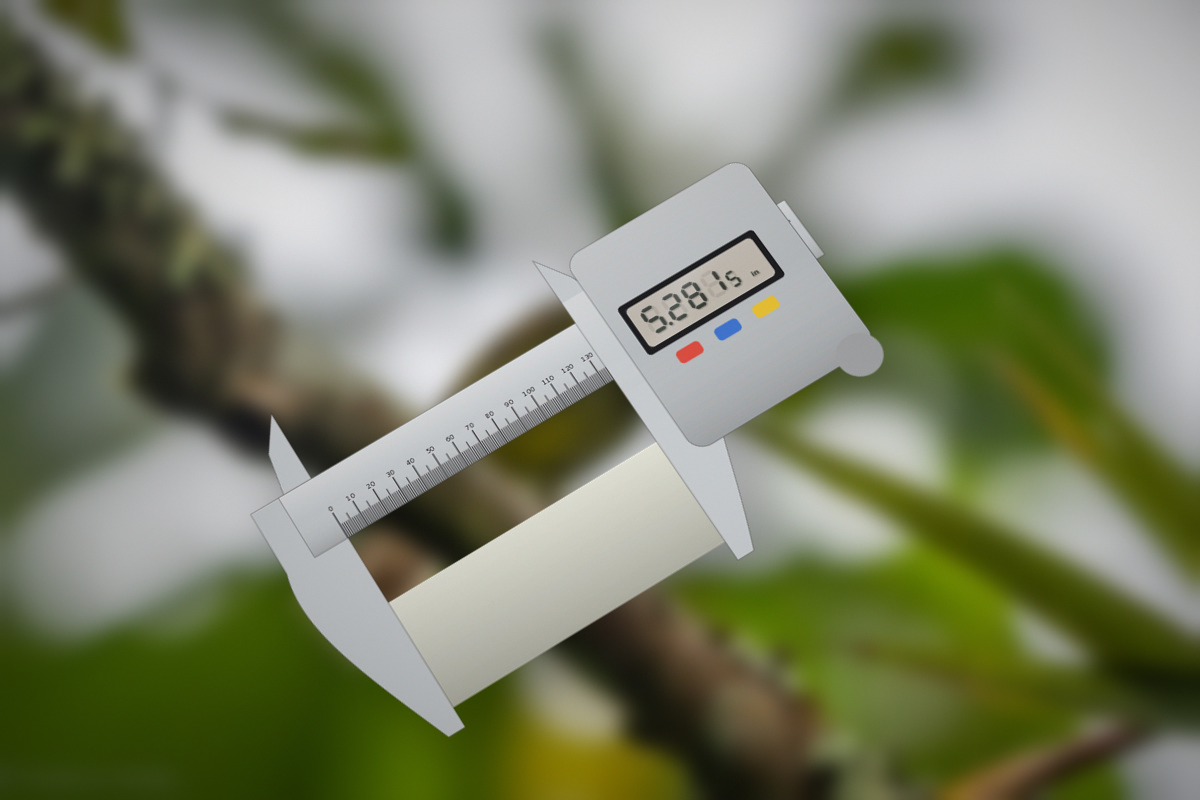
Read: 5.2815 in
